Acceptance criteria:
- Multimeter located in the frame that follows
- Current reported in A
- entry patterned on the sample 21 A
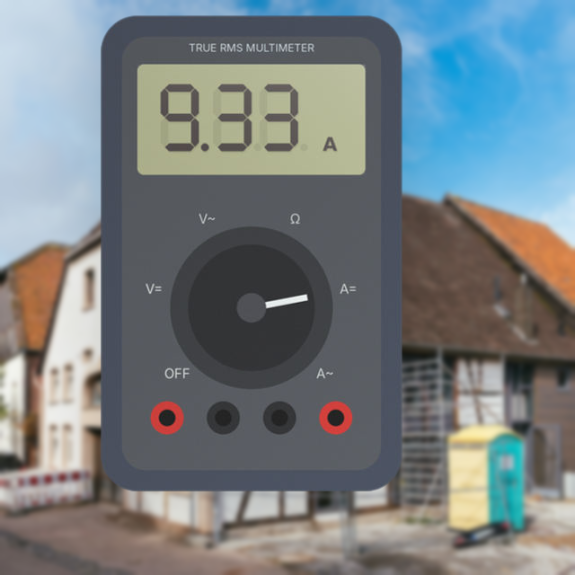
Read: 9.33 A
